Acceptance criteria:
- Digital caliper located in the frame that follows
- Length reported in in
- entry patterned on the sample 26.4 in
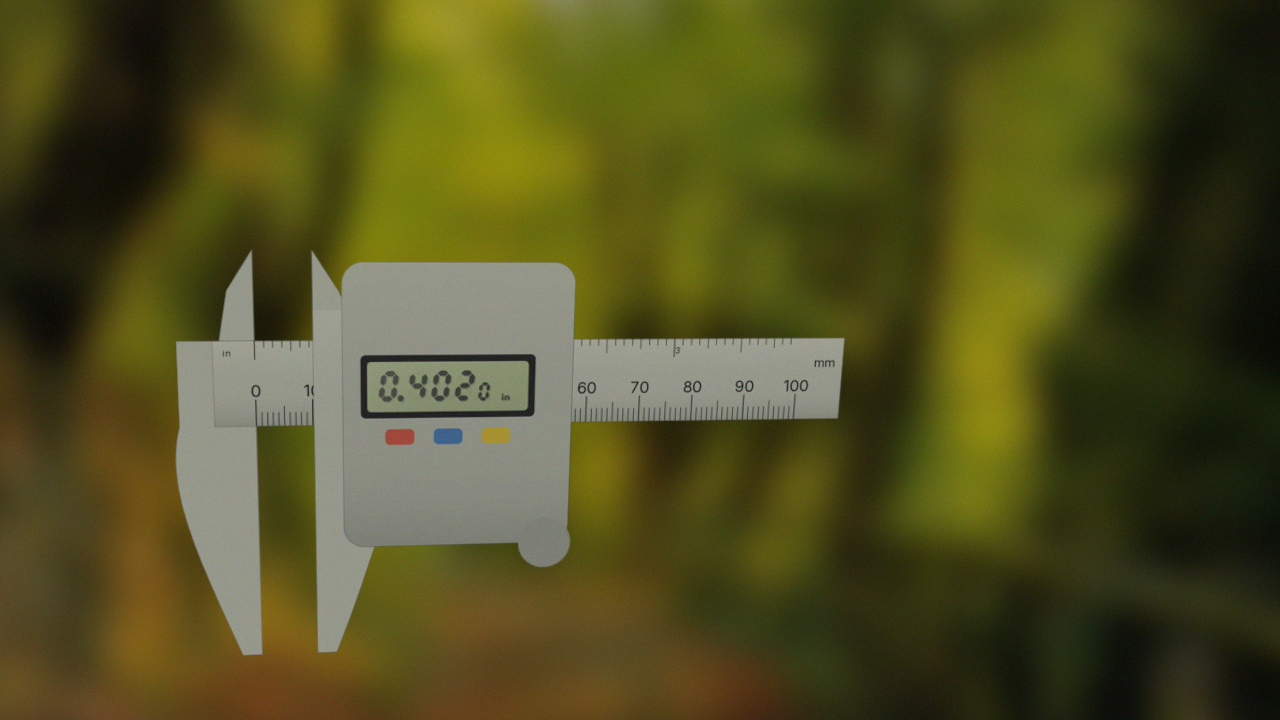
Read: 0.4020 in
